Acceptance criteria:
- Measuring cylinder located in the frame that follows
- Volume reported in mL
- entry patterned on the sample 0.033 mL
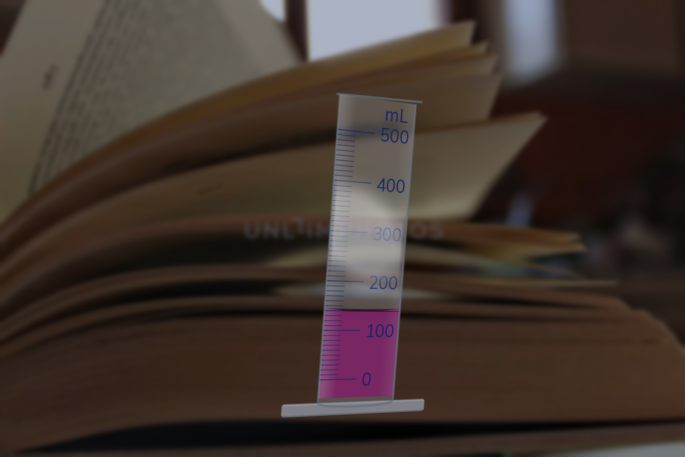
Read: 140 mL
